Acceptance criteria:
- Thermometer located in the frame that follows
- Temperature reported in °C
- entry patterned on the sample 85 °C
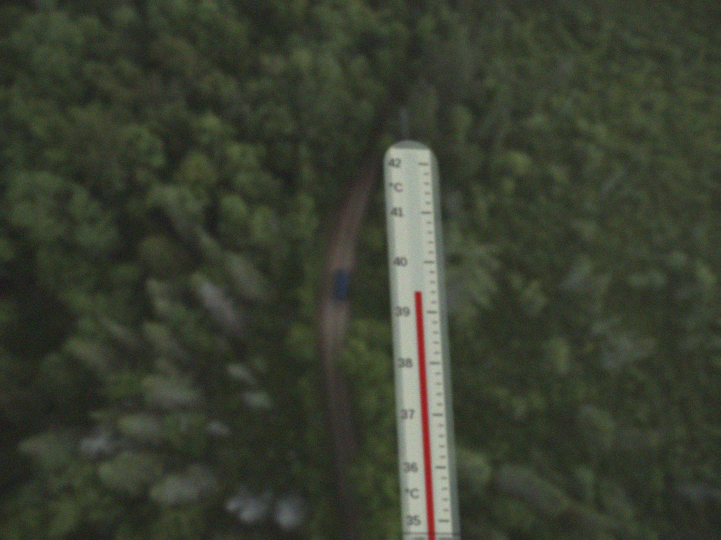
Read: 39.4 °C
